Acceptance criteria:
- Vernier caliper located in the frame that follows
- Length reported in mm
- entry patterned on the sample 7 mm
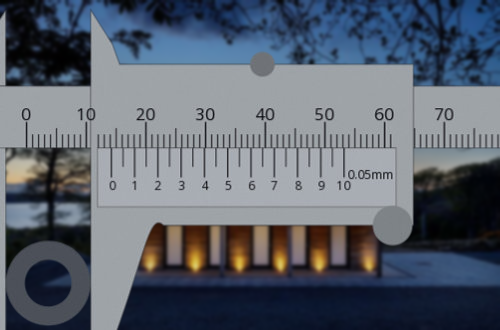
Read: 14.2 mm
